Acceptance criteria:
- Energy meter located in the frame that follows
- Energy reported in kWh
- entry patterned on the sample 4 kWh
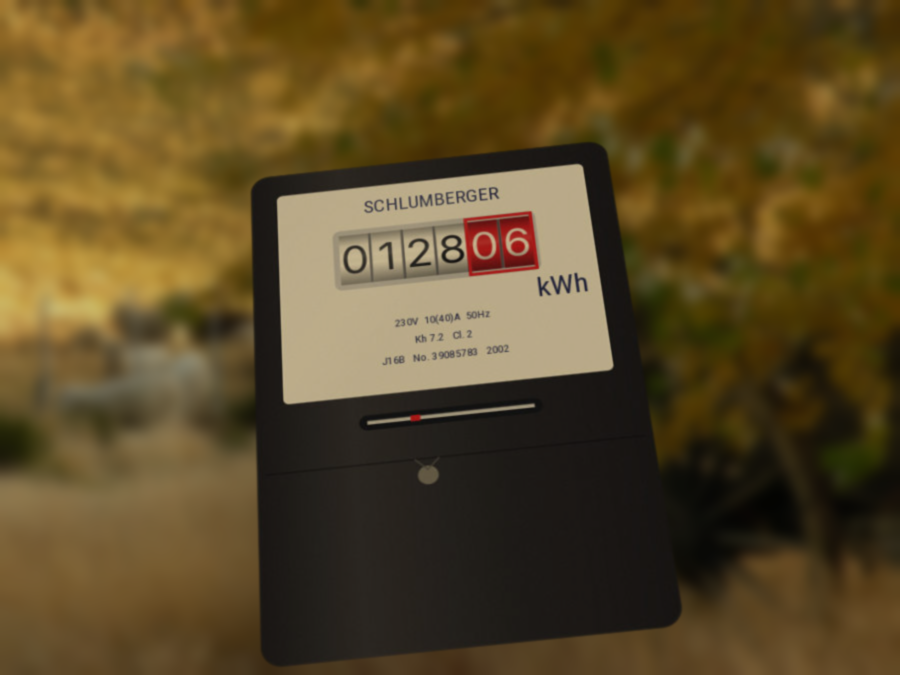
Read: 128.06 kWh
